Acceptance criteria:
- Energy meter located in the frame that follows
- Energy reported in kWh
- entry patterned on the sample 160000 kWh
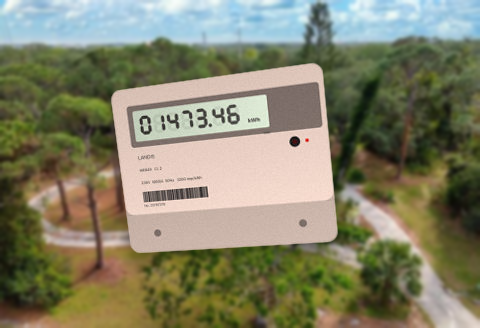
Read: 1473.46 kWh
